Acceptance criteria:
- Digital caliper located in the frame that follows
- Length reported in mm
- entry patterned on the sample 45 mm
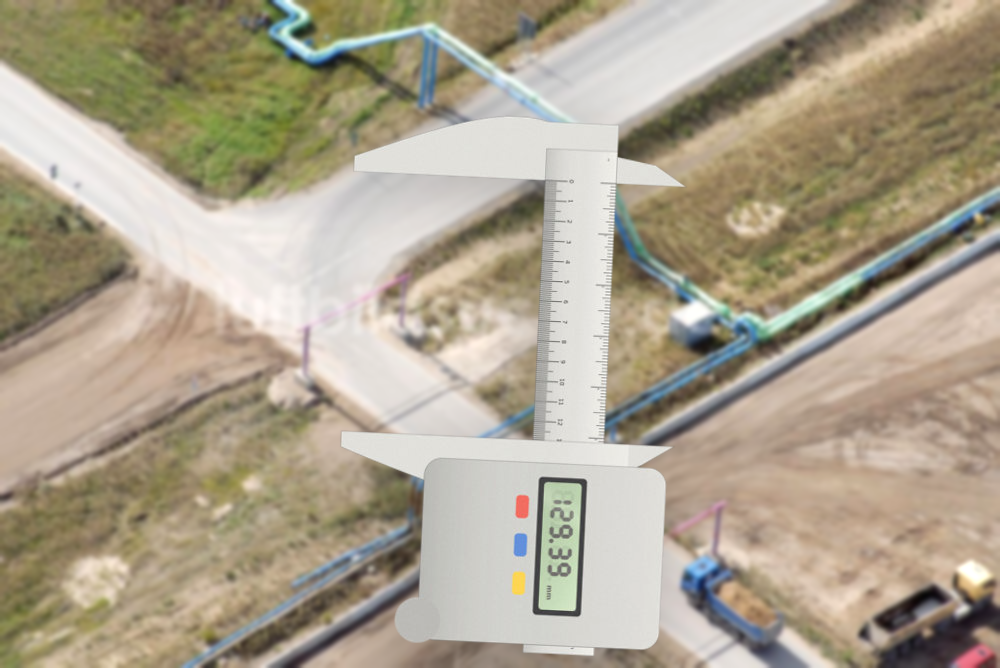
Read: 129.39 mm
